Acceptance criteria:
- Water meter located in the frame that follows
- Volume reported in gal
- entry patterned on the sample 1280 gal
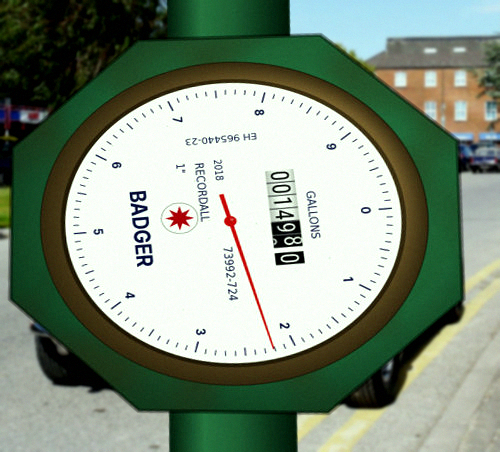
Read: 14982.2 gal
